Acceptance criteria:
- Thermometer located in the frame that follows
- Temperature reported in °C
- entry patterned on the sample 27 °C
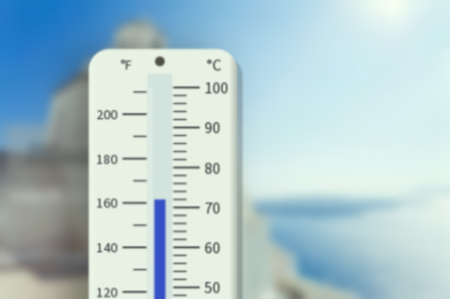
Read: 72 °C
